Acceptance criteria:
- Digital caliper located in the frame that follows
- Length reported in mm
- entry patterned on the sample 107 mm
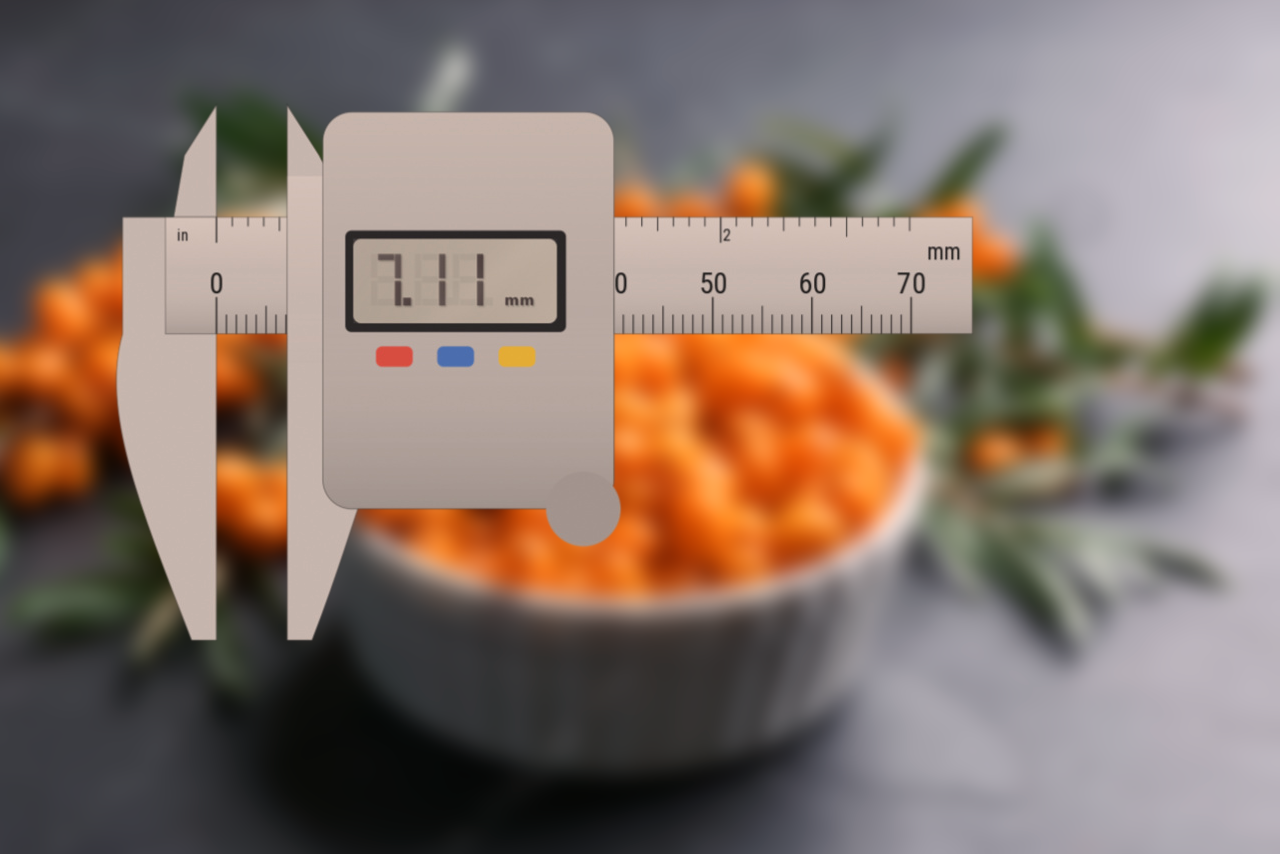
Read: 7.11 mm
